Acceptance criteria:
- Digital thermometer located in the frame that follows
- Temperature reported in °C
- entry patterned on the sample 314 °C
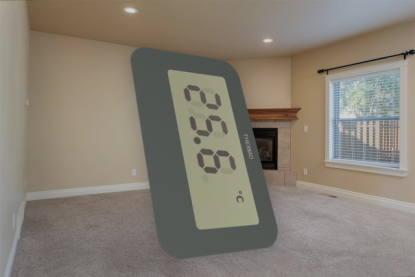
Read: 25.6 °C
